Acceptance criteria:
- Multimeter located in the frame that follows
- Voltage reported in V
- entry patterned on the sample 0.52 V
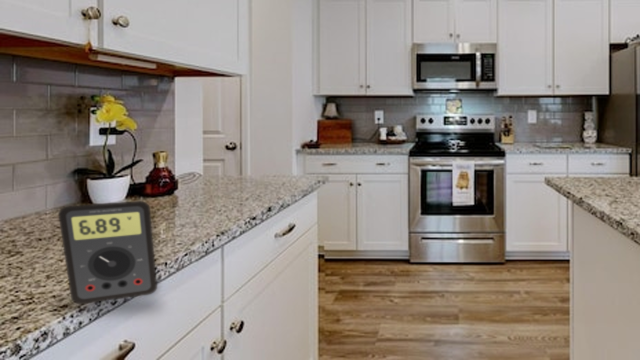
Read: 6.89 V
